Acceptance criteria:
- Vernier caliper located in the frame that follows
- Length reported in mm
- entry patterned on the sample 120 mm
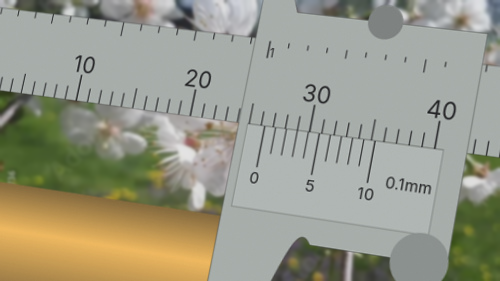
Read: 26.3 mm
